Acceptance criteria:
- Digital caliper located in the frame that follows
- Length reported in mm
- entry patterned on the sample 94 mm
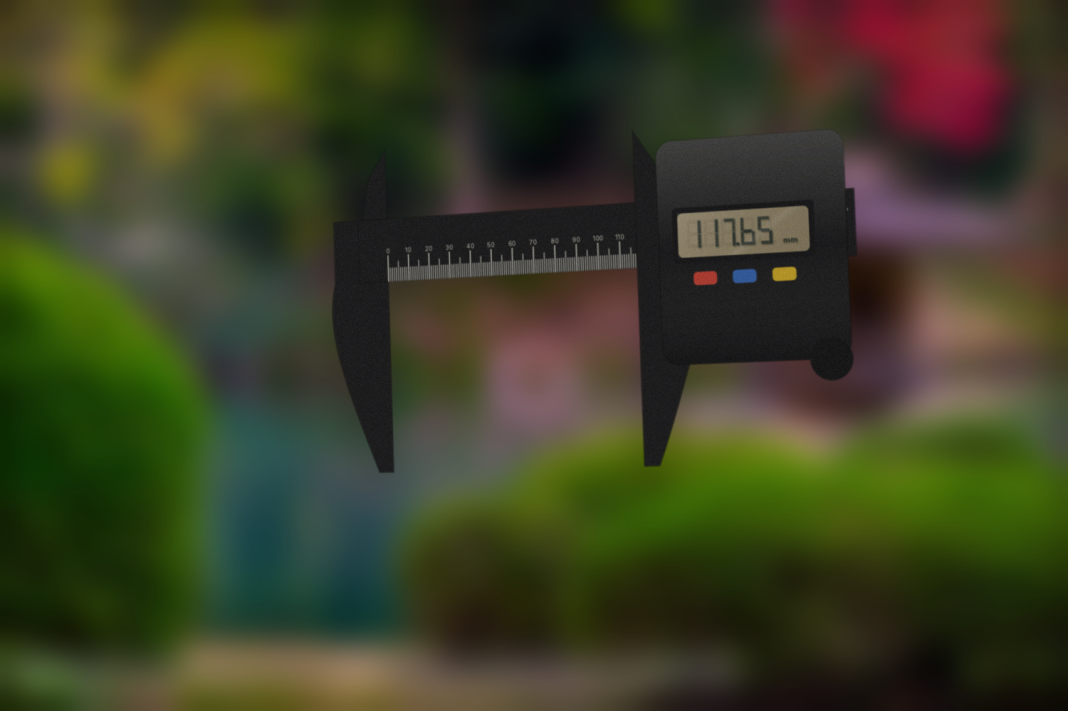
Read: 117.65 mm
